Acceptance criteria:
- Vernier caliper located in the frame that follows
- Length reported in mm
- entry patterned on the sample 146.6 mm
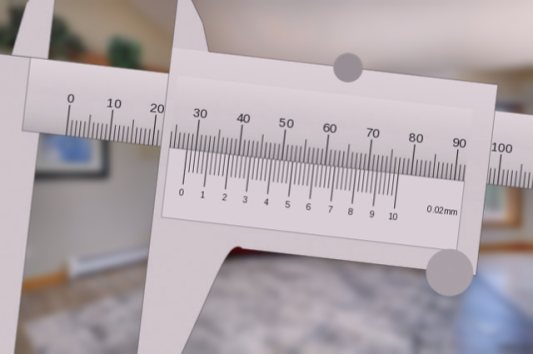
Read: 28.0 mm
